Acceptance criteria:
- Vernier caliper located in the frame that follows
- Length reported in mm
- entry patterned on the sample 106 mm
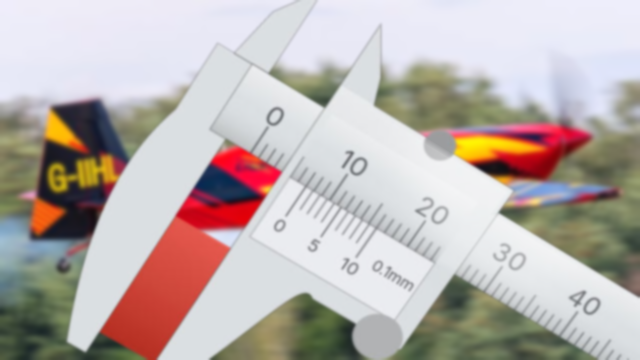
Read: 7.0 mm
